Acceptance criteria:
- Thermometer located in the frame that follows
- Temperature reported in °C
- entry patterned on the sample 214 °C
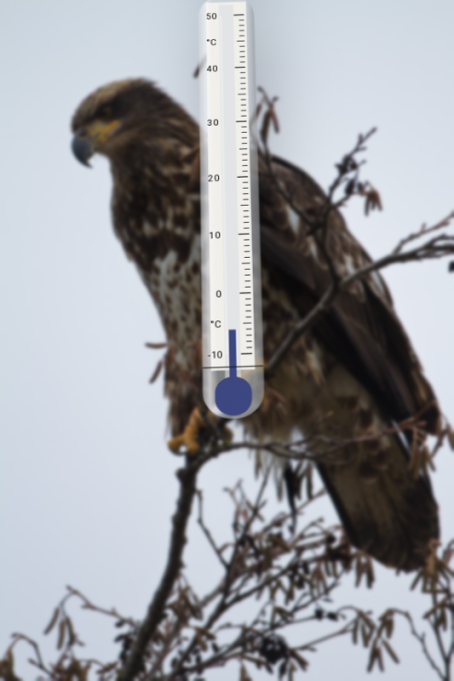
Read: -6 °C
